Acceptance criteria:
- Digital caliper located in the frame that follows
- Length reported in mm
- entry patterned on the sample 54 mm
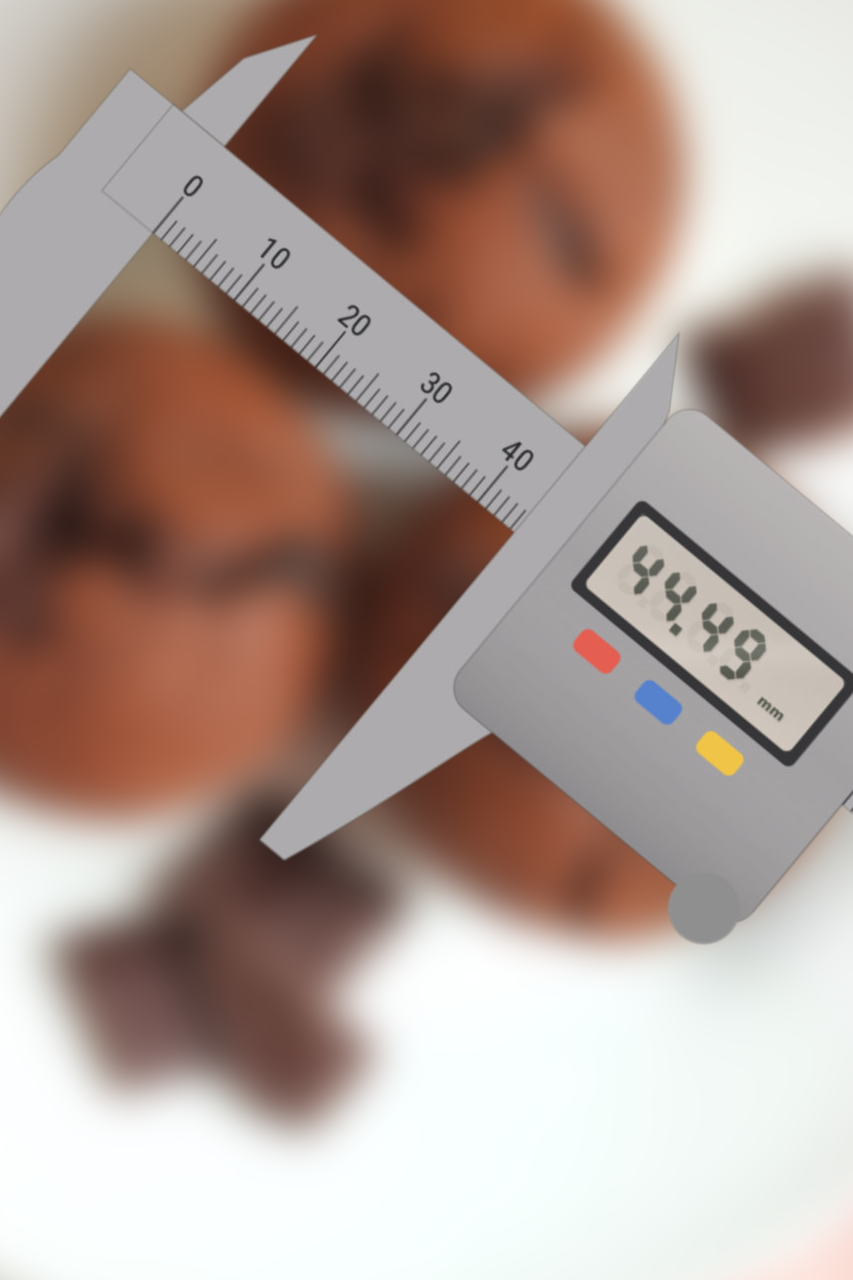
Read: 44.49 mm
